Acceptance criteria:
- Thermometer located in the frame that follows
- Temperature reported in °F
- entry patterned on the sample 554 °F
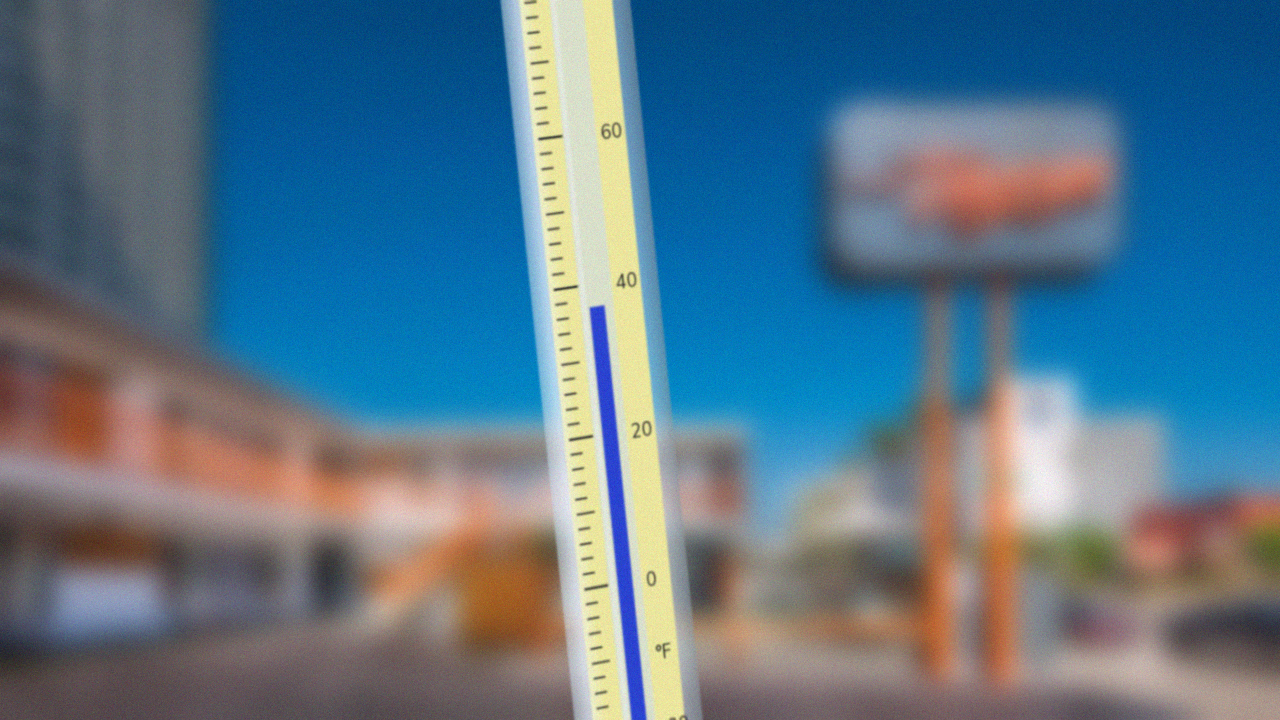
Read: 37 °F
